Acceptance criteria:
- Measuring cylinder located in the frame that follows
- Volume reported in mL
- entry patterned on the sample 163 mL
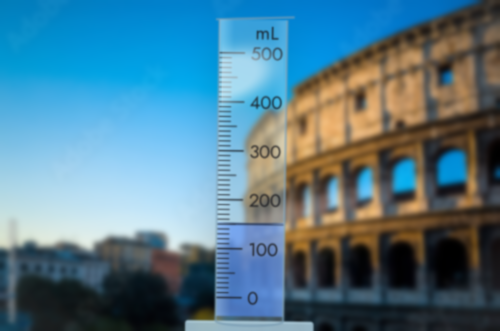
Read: 150 mL
